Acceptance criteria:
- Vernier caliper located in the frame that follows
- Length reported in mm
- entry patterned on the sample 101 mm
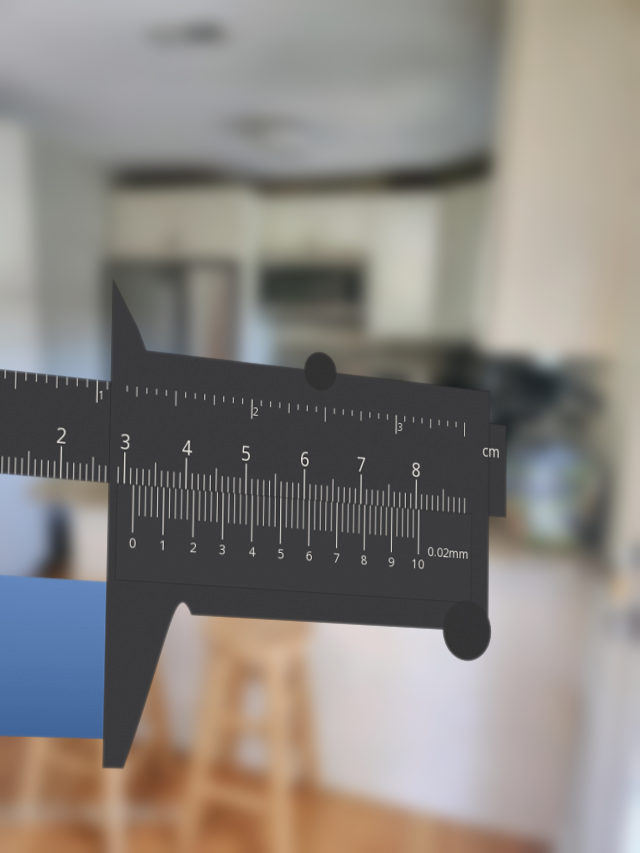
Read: 31.5 mm
